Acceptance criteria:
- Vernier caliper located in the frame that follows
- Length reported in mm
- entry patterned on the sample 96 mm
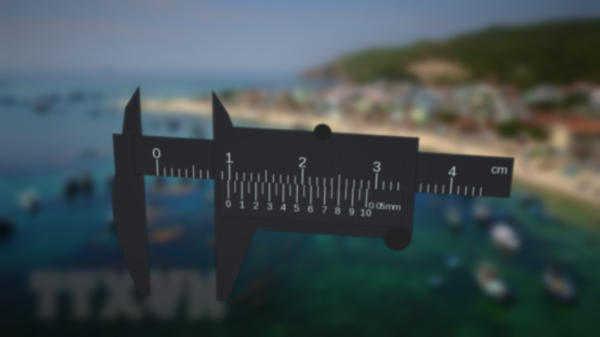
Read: 9.8 mm
